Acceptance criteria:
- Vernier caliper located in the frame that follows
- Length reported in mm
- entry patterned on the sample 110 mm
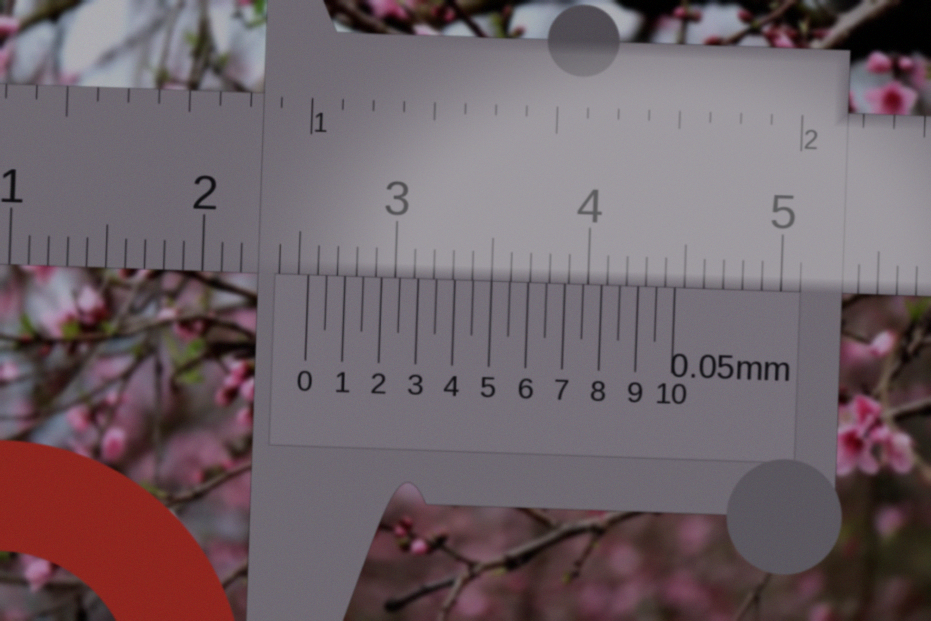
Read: 25.5 mm
